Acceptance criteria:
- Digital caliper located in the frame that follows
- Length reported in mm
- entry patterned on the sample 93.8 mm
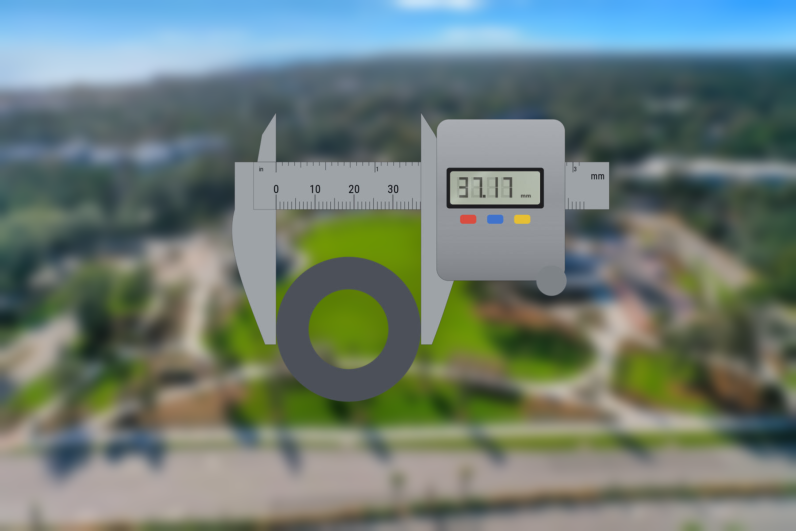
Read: 37.17 mm
